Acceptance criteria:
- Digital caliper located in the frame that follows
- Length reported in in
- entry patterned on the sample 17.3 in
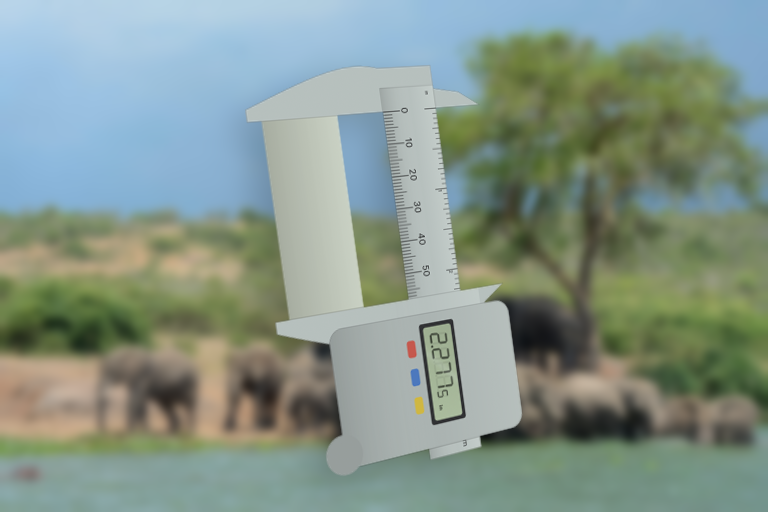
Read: 2.2775 in
